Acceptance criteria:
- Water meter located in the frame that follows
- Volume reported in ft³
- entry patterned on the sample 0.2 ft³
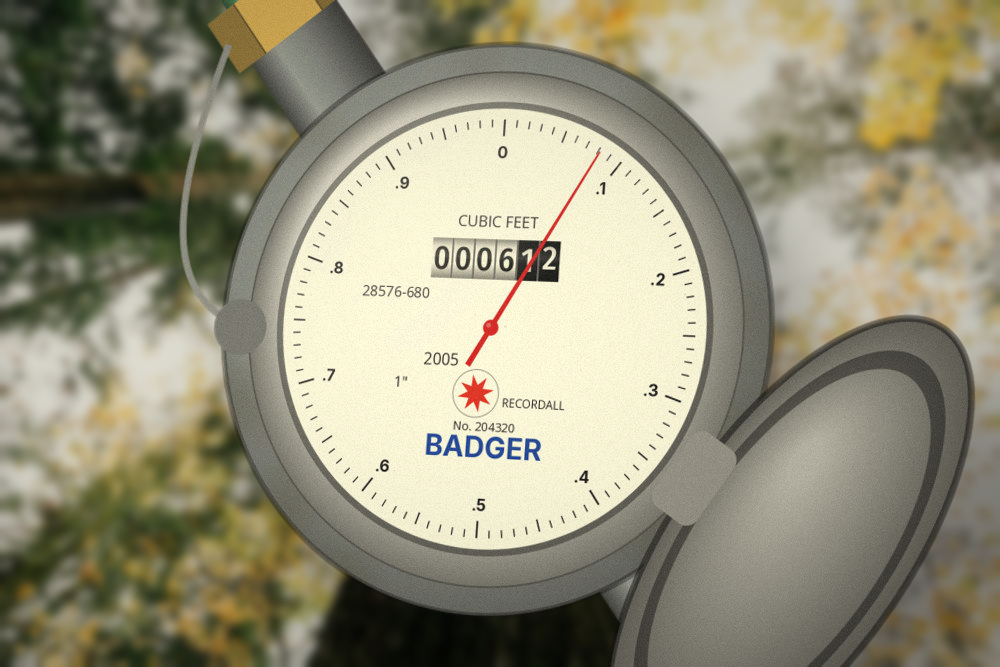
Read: 612.08 ft³
